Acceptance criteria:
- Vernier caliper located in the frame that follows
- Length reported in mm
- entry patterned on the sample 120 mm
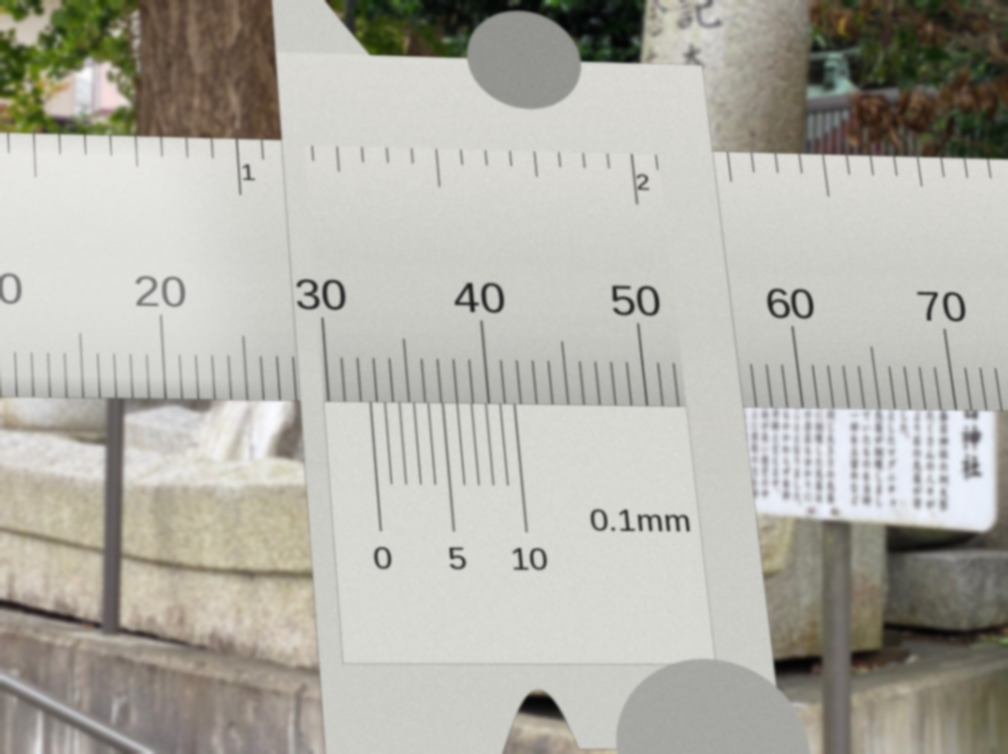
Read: 32.6 mm
